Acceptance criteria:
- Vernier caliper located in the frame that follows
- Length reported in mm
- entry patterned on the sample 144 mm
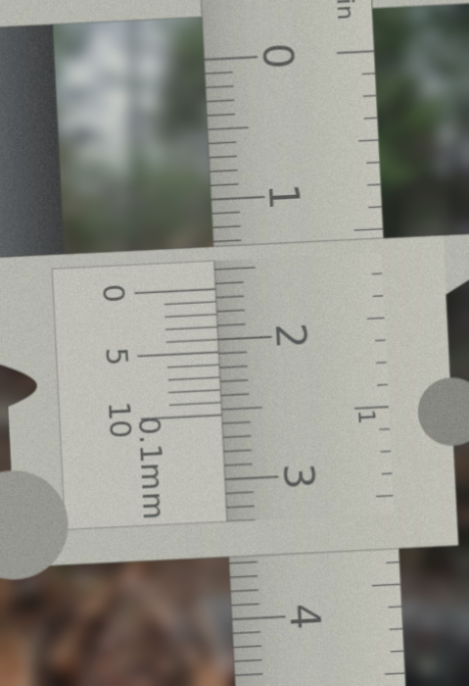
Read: 16.4 mm
